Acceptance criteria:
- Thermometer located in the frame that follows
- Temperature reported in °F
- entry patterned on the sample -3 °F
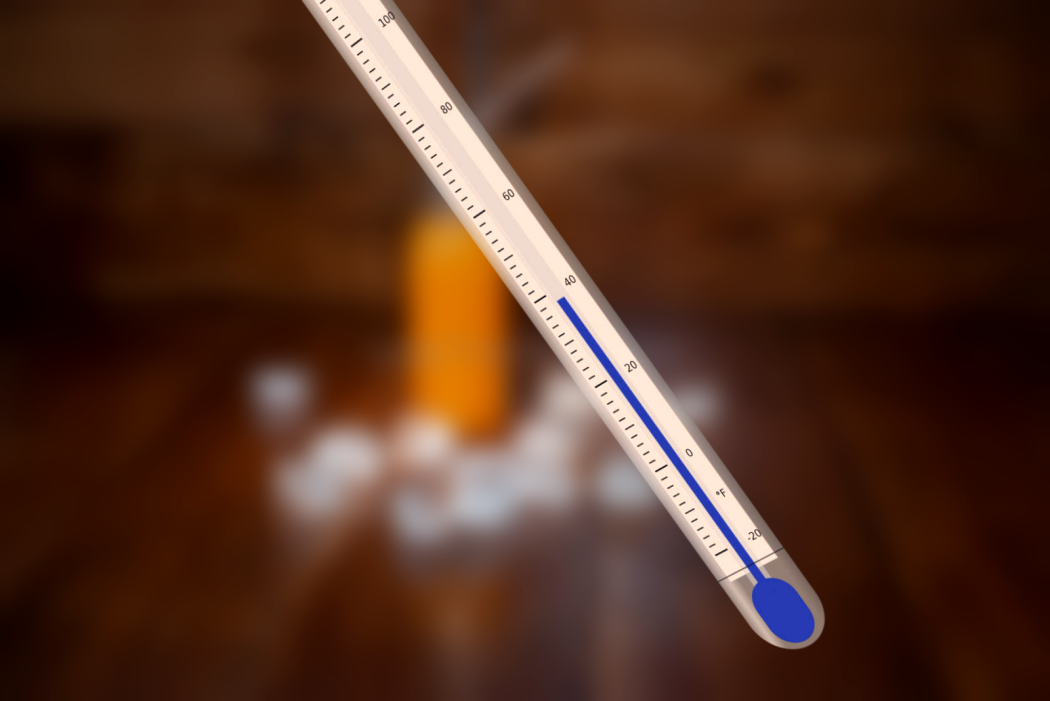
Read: 38 °F
